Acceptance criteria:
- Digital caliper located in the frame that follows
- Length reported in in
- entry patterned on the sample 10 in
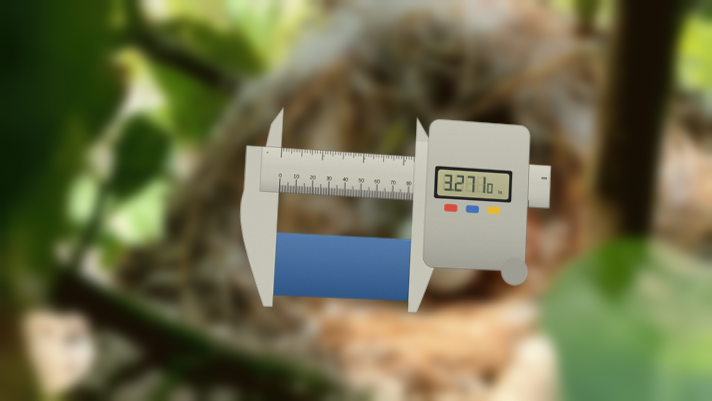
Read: 3.2710 in
